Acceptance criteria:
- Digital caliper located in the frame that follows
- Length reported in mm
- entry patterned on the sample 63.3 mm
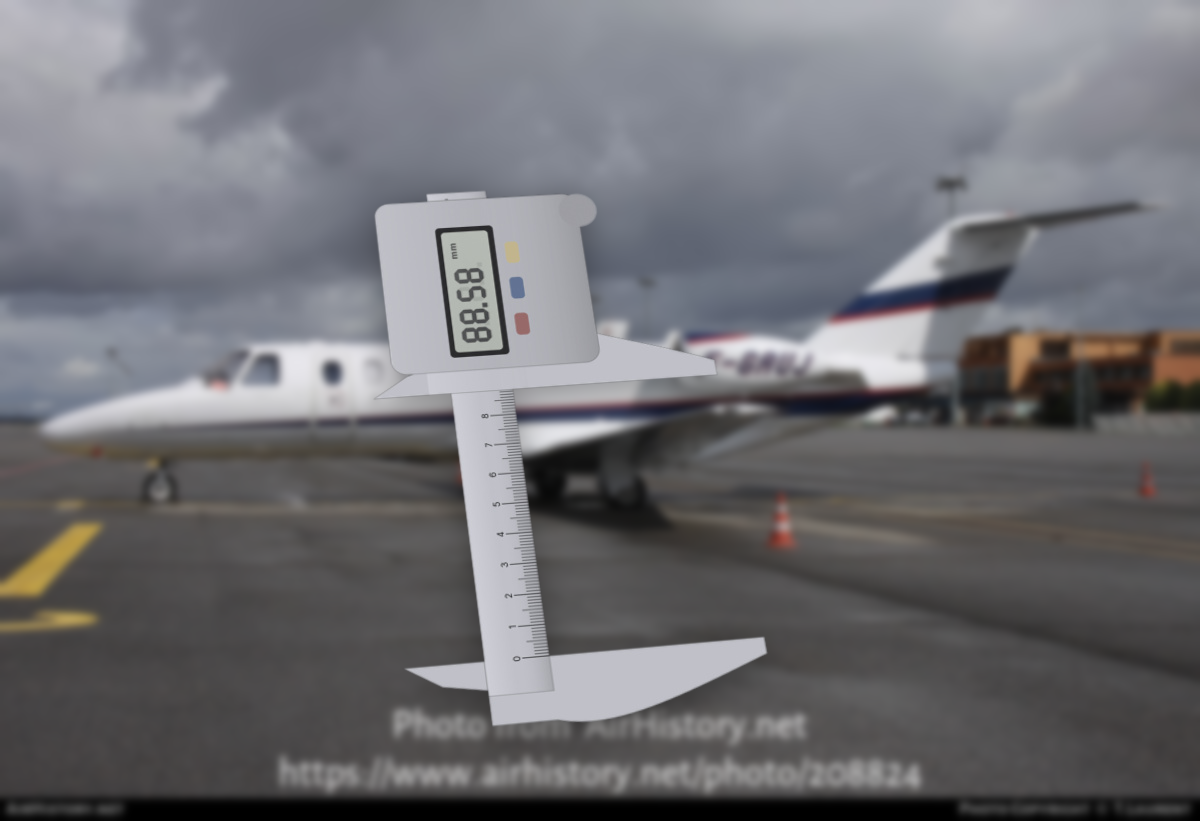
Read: 88.58 mm
